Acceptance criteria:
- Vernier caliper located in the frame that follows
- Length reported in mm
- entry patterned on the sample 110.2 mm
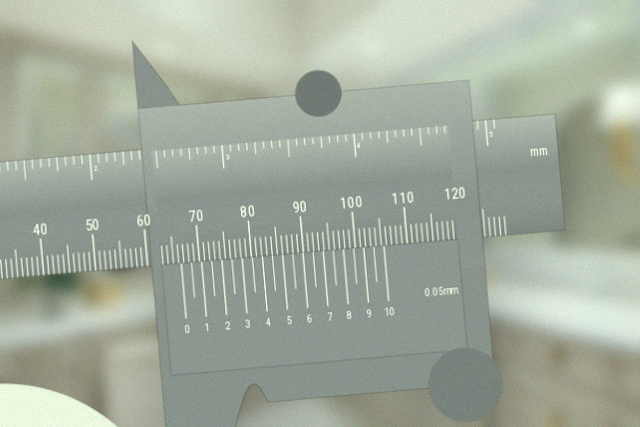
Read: 66.5 mm
